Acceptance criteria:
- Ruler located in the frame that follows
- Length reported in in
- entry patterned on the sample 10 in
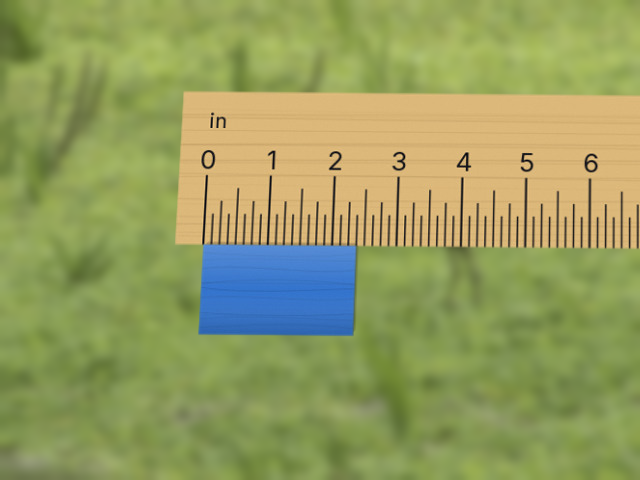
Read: 2.375 in
